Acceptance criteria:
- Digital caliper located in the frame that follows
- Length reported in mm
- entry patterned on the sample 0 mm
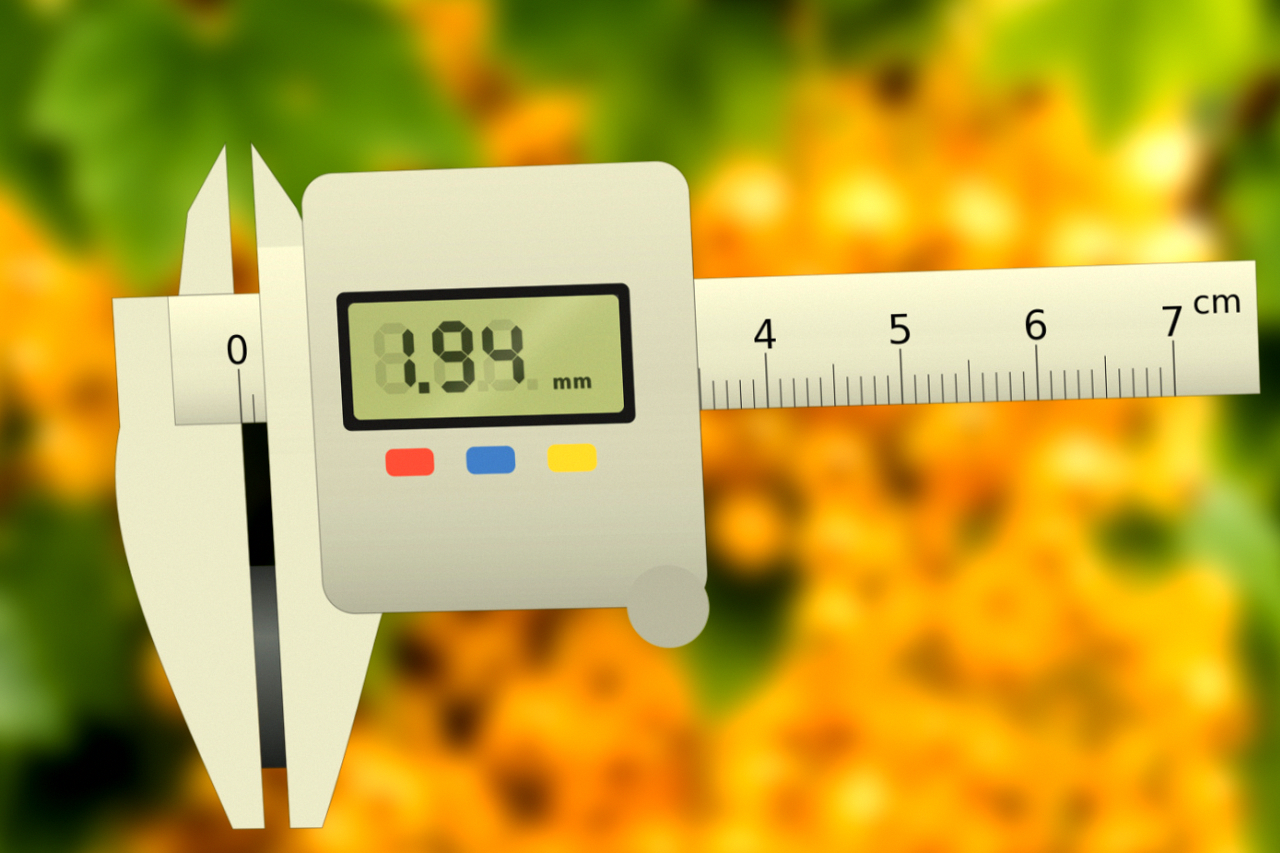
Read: 1.94 mm
